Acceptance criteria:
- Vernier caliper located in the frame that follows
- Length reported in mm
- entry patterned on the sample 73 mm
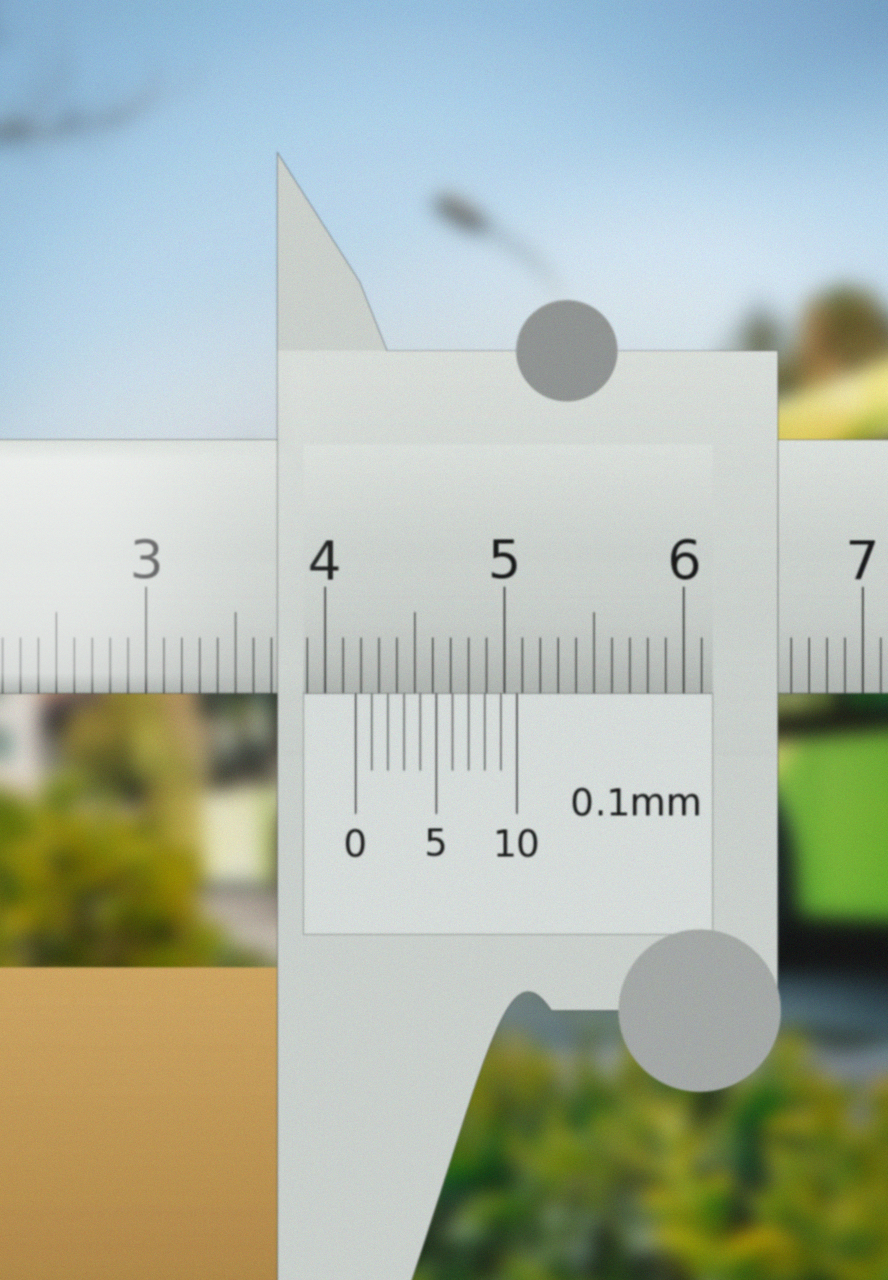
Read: 41.7 mm
